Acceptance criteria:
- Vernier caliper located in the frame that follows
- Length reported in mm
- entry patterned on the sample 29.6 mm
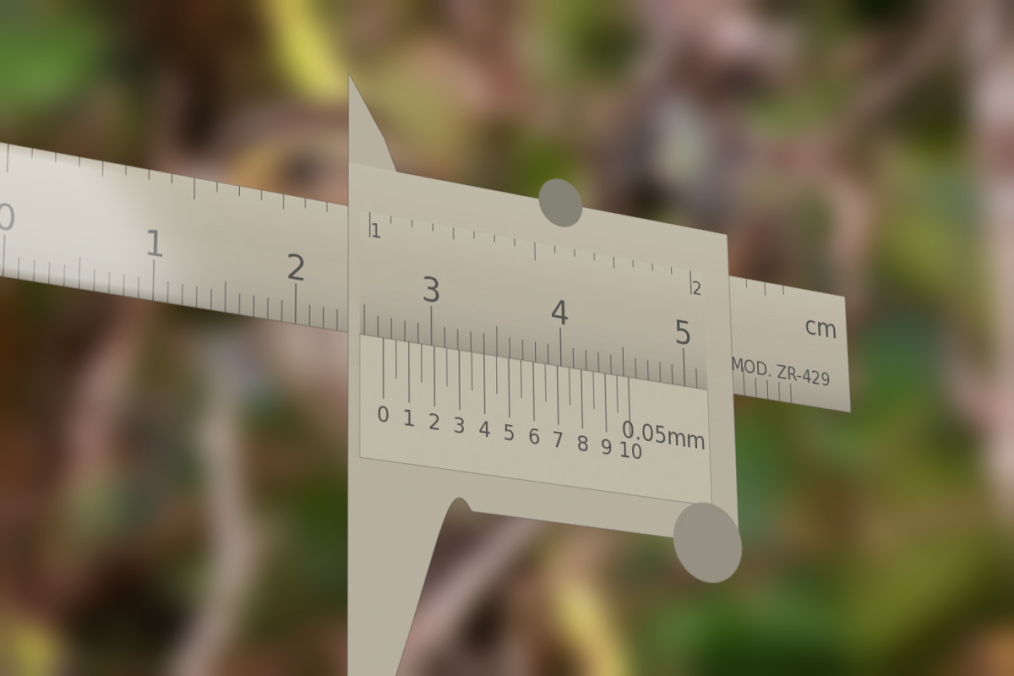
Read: 26.4 mm
